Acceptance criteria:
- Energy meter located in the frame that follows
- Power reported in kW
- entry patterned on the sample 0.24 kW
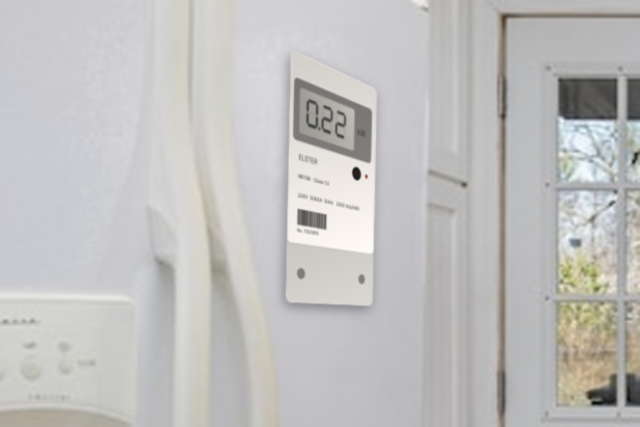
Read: 0.22 kW
